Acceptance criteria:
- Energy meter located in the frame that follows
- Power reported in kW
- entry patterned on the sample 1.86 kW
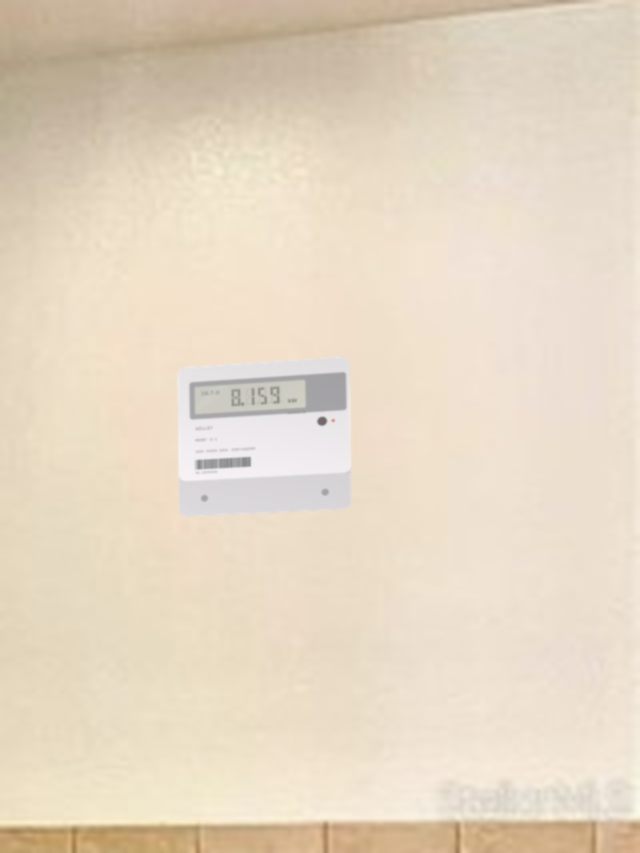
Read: 8.159 kW
